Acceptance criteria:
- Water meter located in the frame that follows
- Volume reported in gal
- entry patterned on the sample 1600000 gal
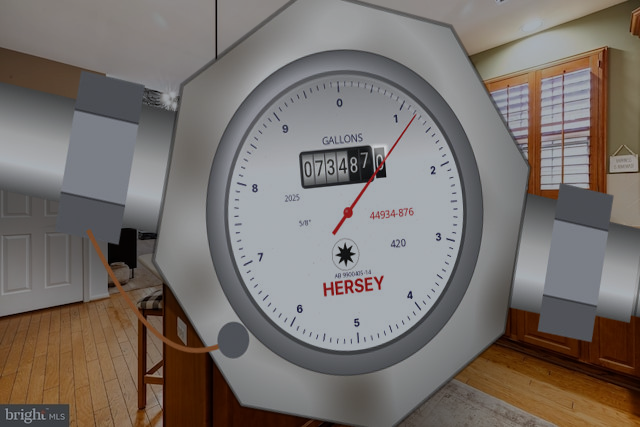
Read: 734871.2 gal
